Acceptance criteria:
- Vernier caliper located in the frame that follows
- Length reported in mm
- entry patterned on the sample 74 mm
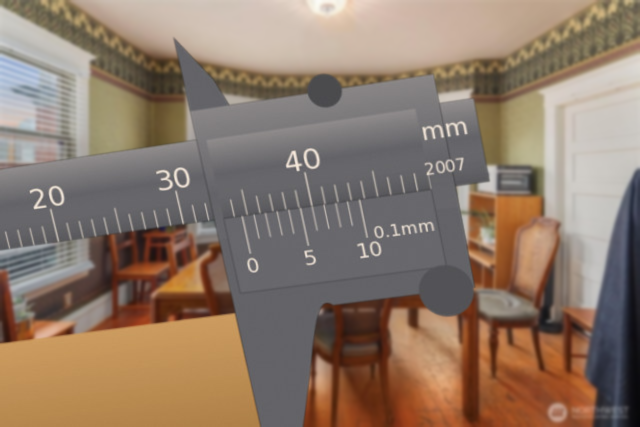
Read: 34.6 mm
